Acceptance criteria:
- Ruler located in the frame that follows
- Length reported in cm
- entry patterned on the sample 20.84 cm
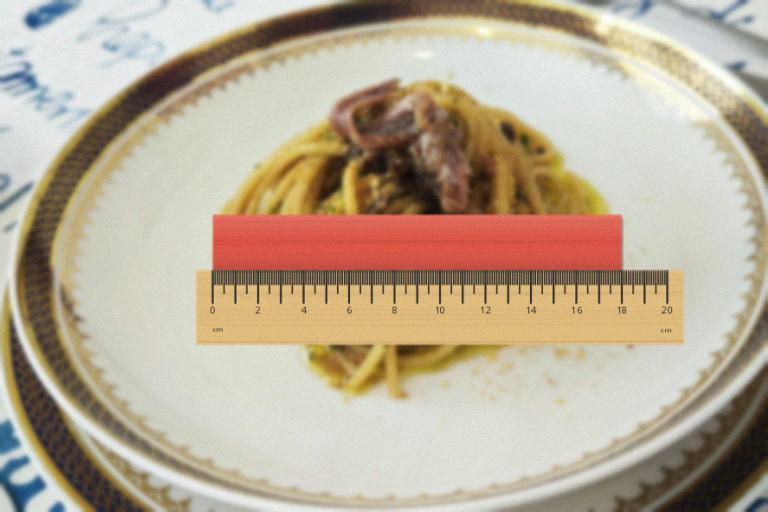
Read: 18 cm
